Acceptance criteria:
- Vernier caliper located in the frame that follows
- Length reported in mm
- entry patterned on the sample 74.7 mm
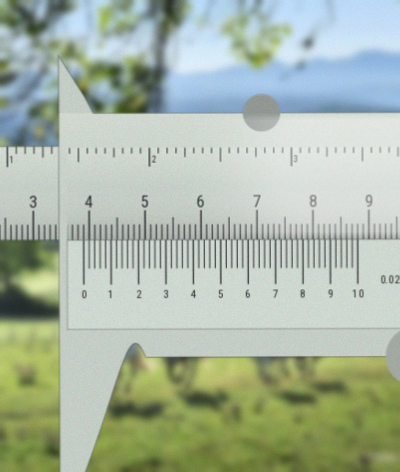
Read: 39.0 mm
